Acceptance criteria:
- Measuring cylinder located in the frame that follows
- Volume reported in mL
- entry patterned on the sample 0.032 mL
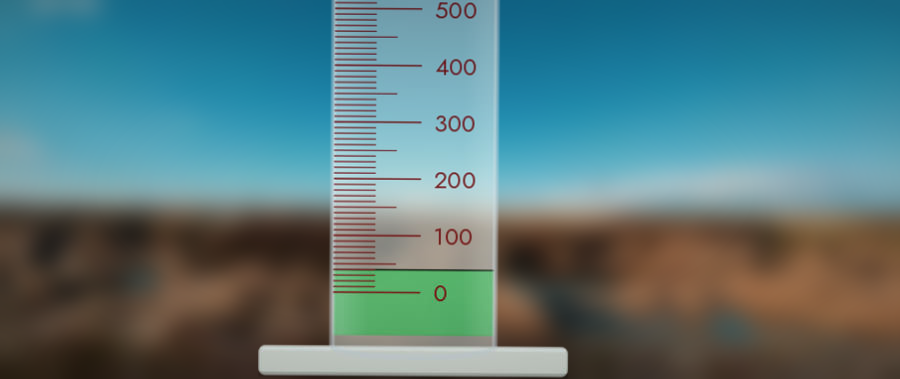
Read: 40 mL
